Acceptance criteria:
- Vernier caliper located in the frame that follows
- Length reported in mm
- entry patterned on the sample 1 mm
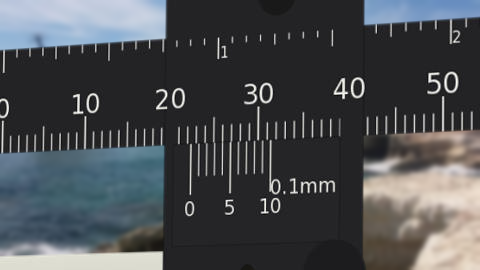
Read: 22.4 mm
